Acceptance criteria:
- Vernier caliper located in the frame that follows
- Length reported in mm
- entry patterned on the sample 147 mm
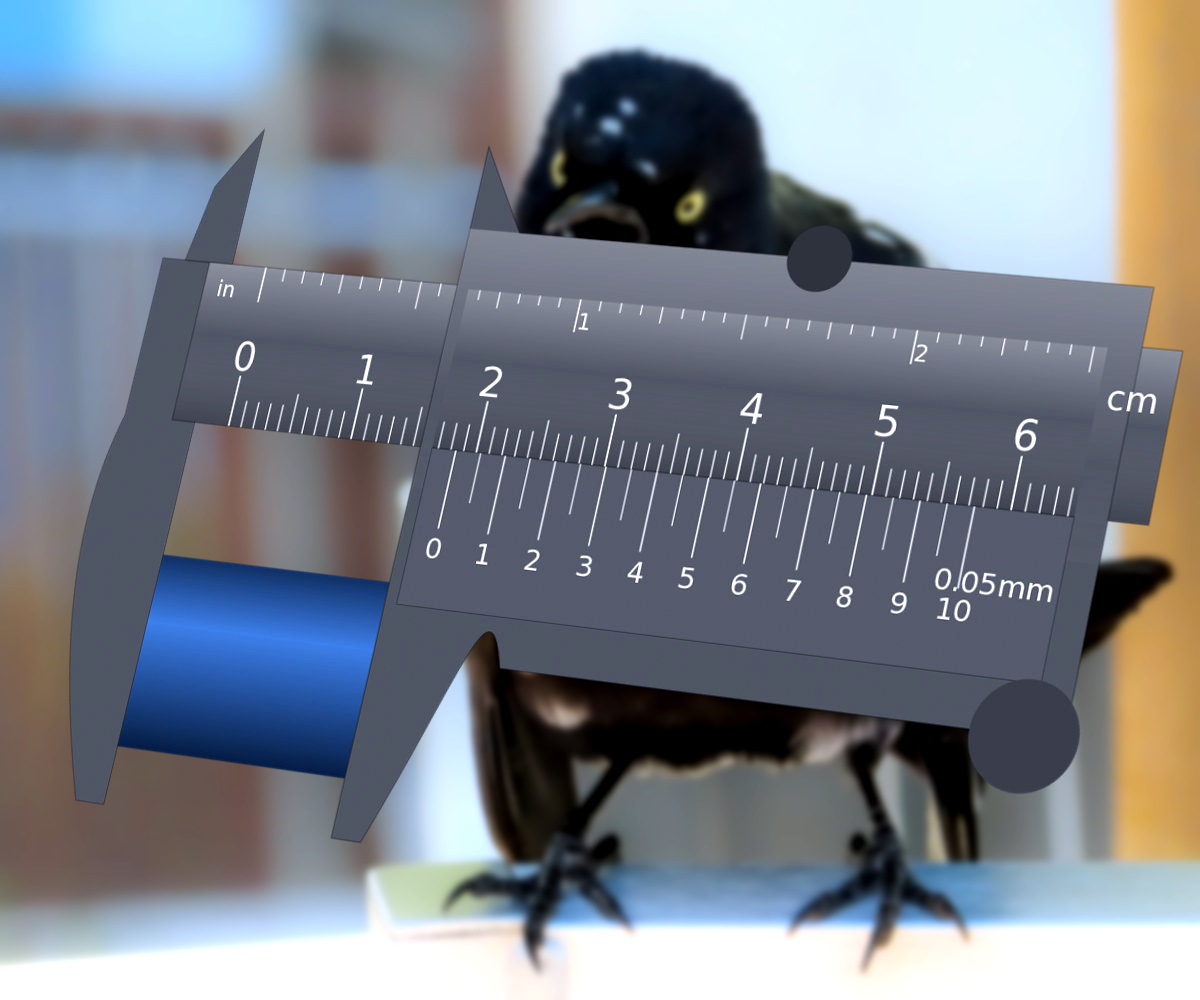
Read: 18.4 mm
